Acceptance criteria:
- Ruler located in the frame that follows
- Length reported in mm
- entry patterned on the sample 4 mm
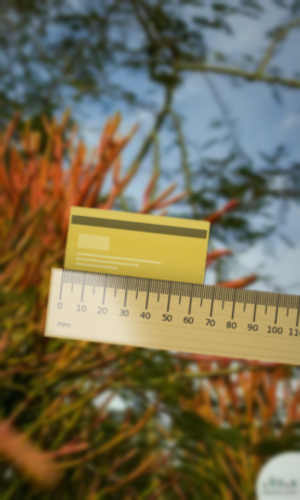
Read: 65 mm
